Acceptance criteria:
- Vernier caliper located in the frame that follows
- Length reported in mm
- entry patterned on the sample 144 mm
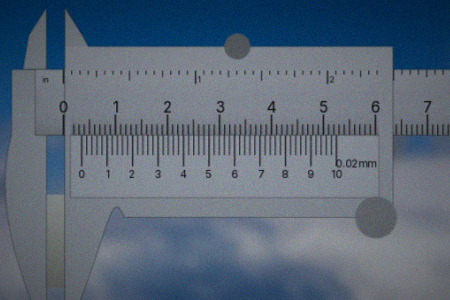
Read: 3.5 mm
